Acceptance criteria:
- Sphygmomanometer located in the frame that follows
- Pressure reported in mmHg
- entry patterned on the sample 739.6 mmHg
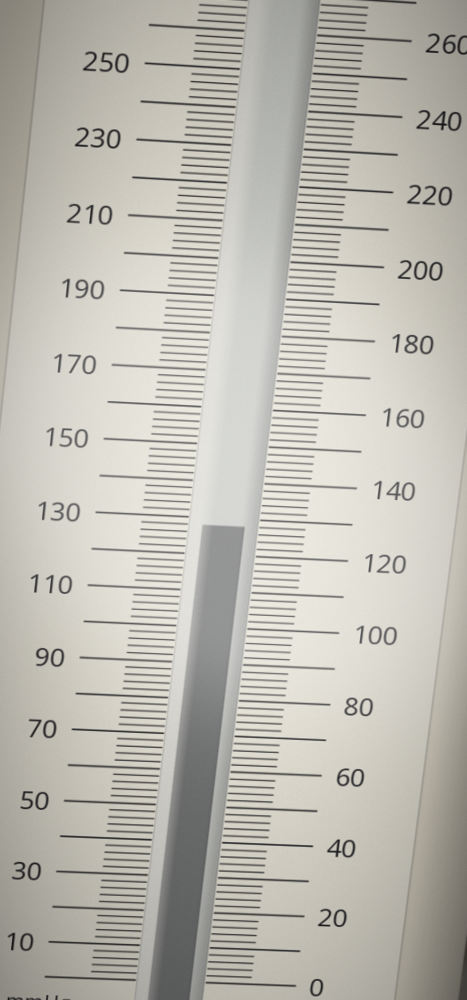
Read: 128 mmHg
